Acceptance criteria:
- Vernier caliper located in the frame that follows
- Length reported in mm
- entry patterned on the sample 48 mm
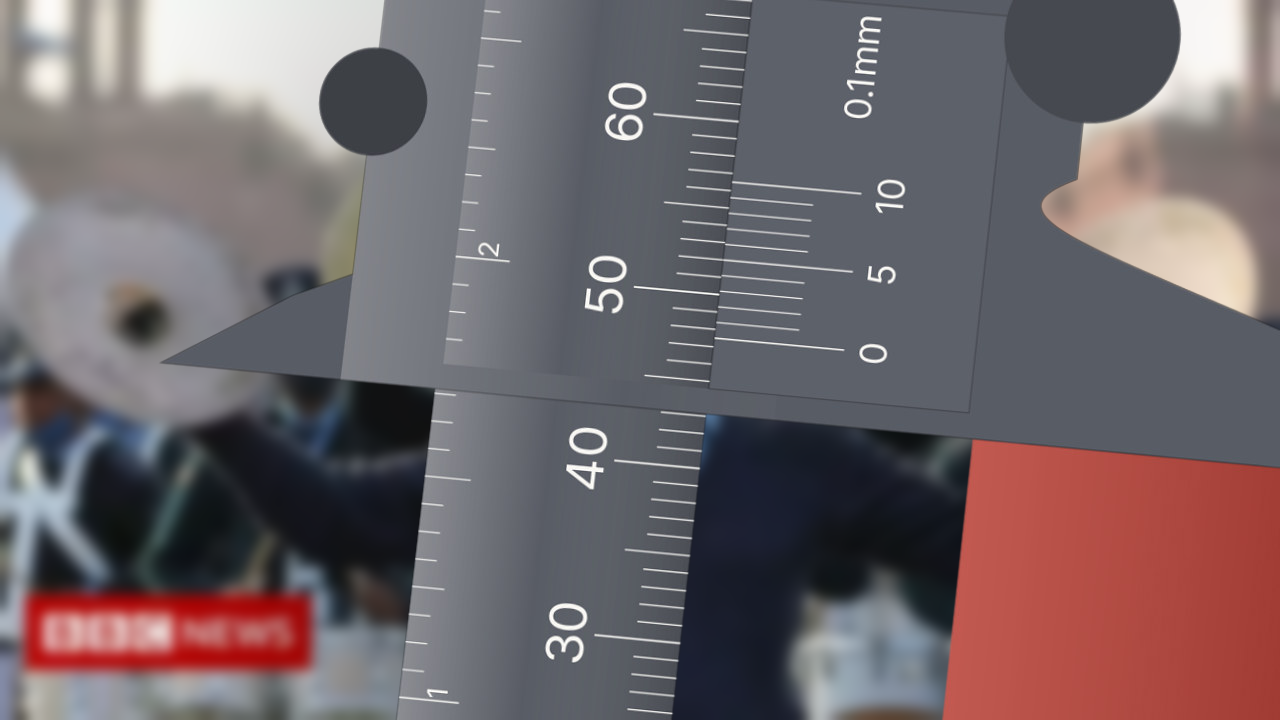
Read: 47.5 mm
